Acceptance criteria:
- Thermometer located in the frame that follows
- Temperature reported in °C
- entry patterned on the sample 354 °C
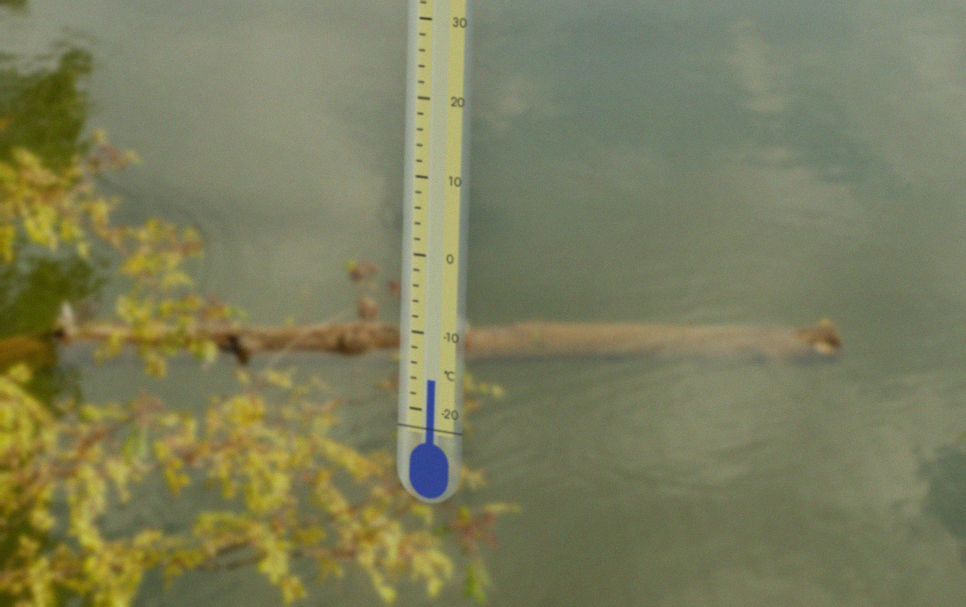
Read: -16 °C
